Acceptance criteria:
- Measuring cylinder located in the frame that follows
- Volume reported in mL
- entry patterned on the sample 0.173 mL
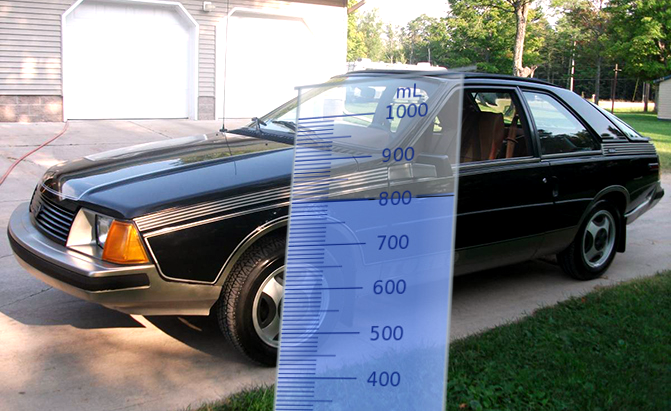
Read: 800 mL
